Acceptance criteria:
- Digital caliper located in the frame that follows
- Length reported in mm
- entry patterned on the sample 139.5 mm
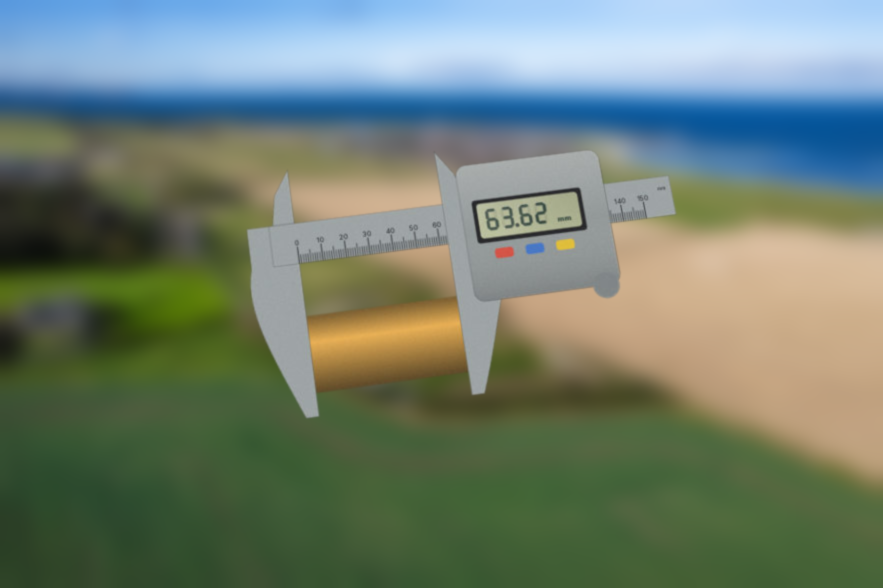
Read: 63.62 mm
